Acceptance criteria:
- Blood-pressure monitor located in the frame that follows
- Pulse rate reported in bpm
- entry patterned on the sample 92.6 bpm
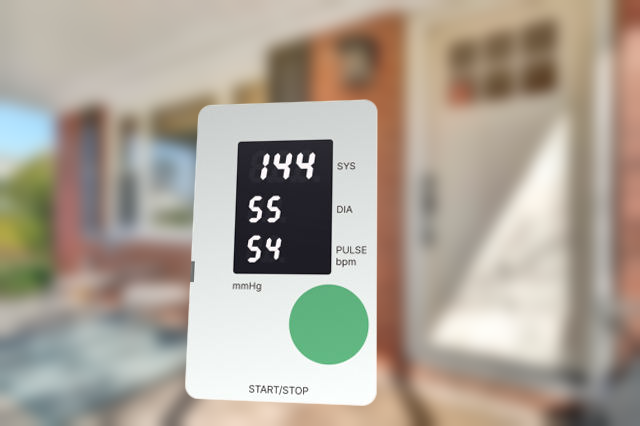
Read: 54 bpm
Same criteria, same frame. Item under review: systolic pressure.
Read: 144 mmHg
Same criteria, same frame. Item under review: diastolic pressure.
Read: 55 mmHg
